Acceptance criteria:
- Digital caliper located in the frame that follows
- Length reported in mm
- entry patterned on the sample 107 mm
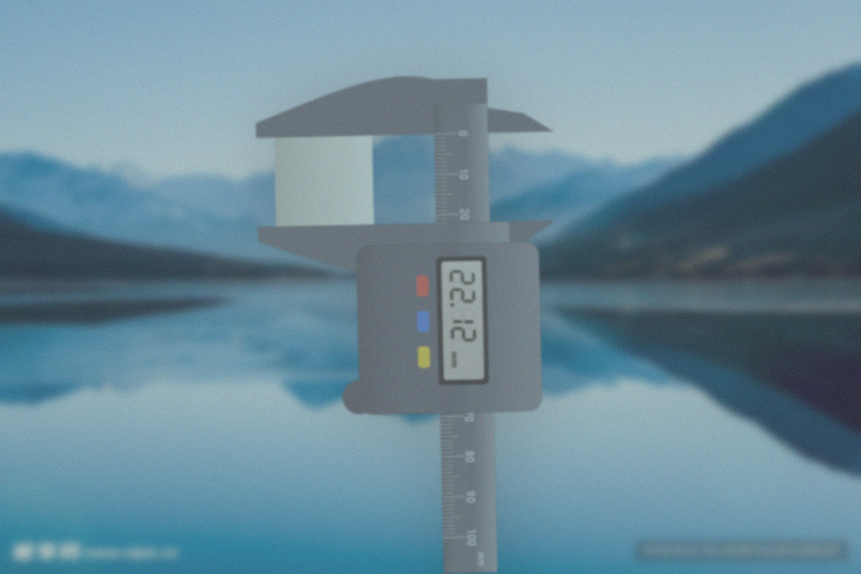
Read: 22.12 mm
